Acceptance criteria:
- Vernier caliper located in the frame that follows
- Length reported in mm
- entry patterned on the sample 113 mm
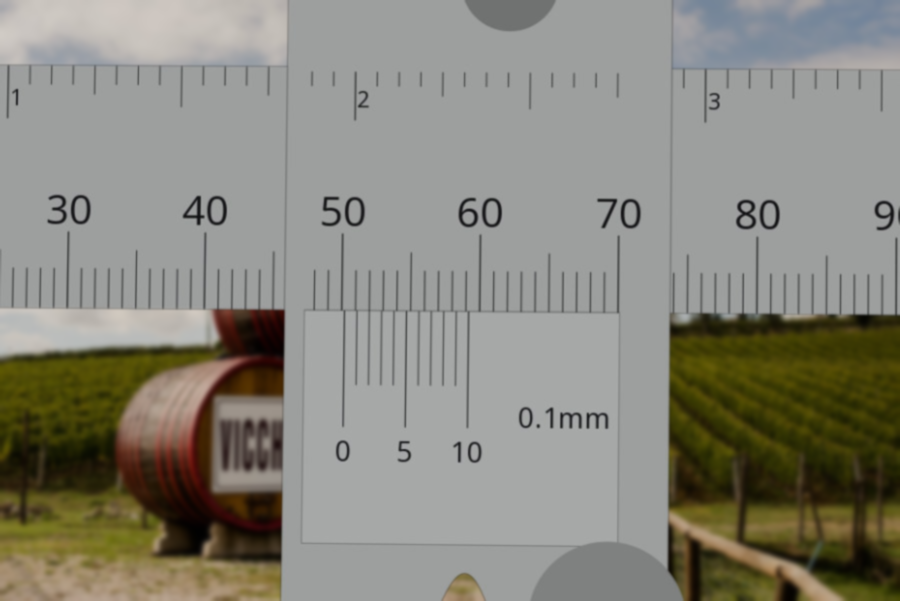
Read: 50.2 mm
